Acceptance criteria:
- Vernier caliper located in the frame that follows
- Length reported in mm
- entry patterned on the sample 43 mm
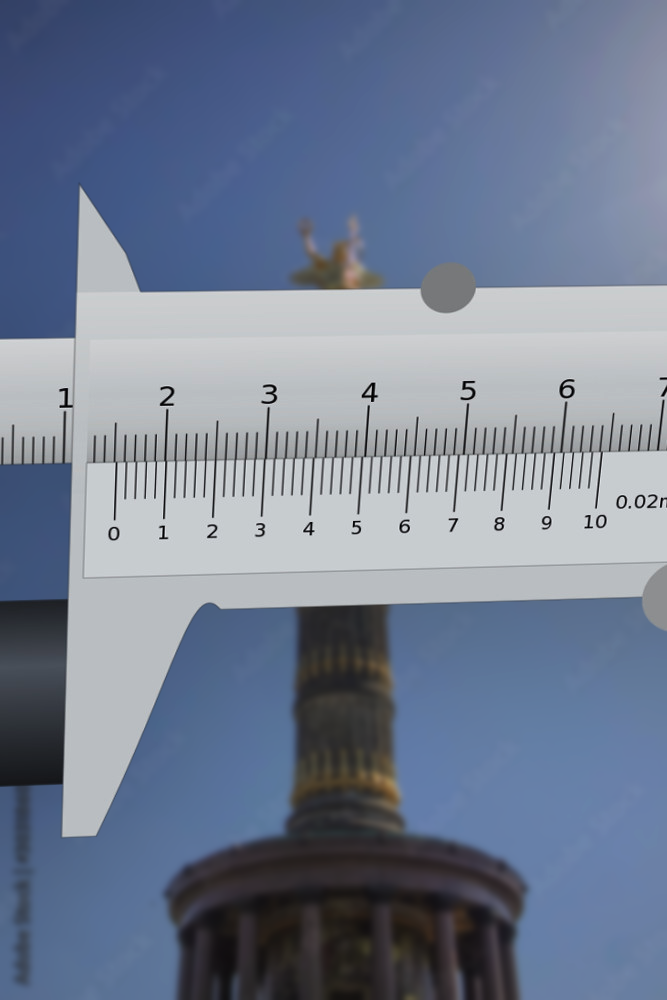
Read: 15.2 mm
